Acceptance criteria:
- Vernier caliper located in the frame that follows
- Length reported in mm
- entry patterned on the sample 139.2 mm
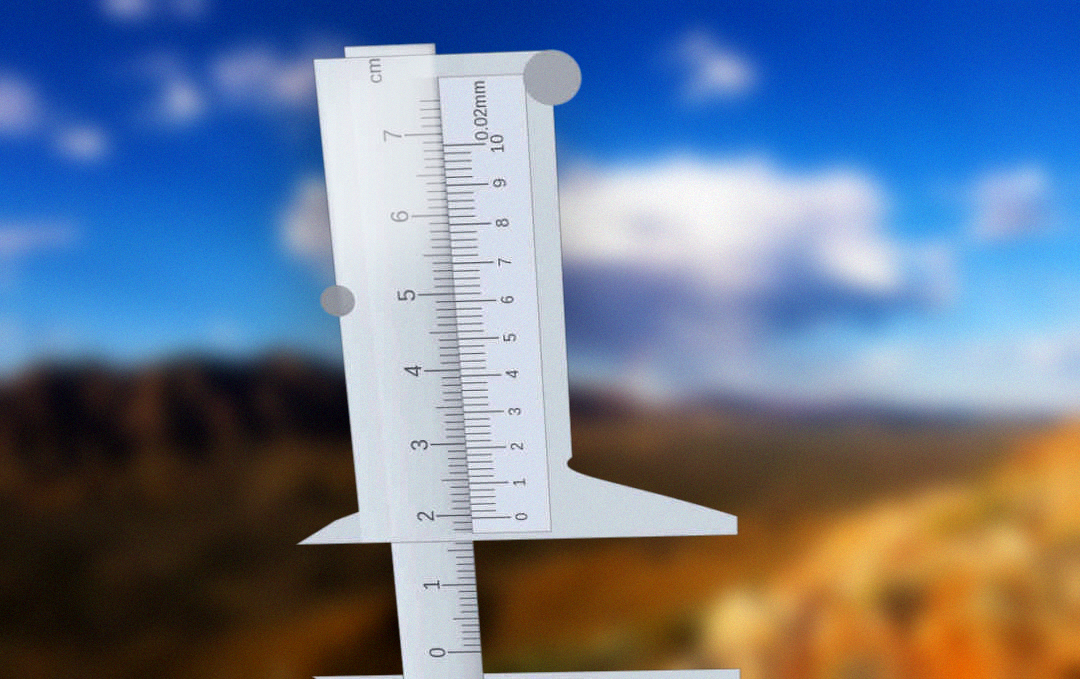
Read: 19.6 mm
